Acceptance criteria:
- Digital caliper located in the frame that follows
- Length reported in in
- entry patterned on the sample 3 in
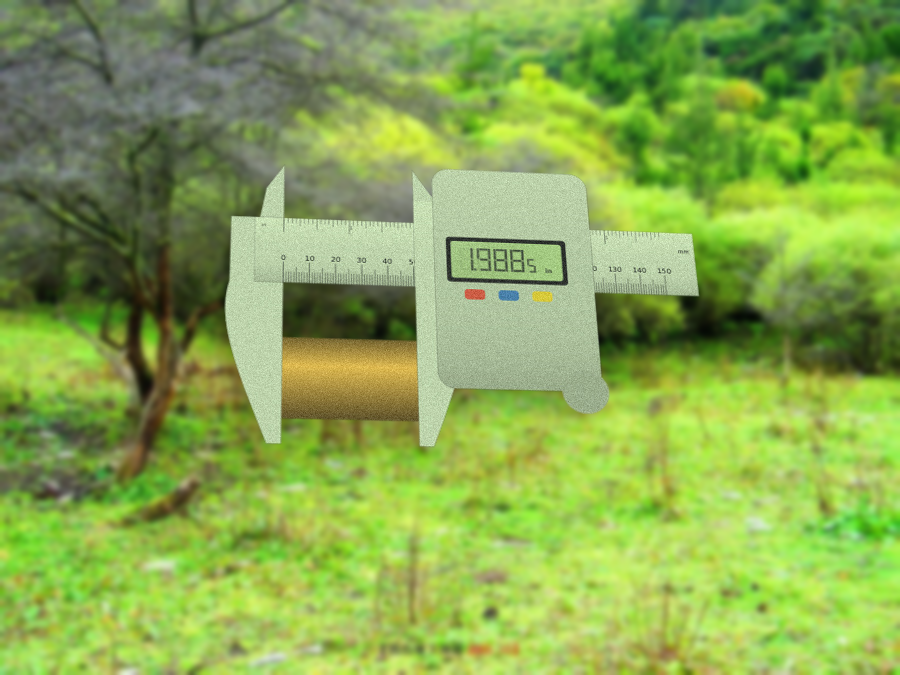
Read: 1.9885 in
